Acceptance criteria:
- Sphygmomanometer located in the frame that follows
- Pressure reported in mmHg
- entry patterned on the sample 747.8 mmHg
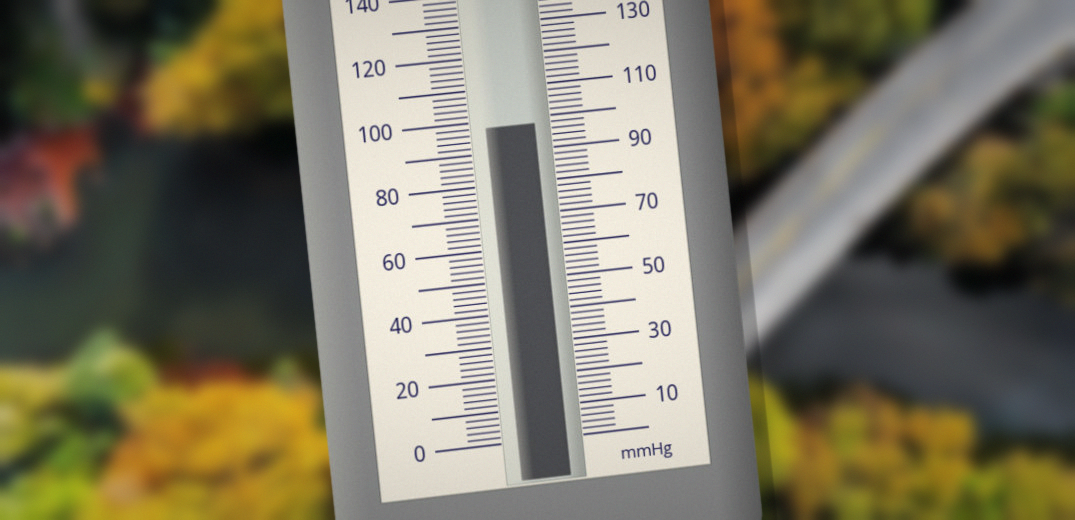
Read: 98 mmHg
